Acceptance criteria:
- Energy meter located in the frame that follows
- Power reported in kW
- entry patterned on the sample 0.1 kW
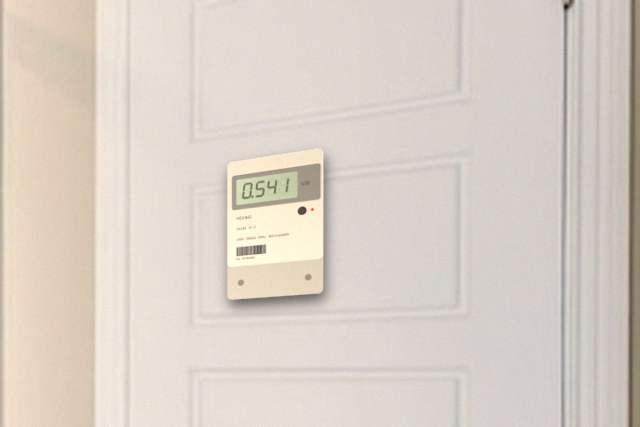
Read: 0.541 kW
